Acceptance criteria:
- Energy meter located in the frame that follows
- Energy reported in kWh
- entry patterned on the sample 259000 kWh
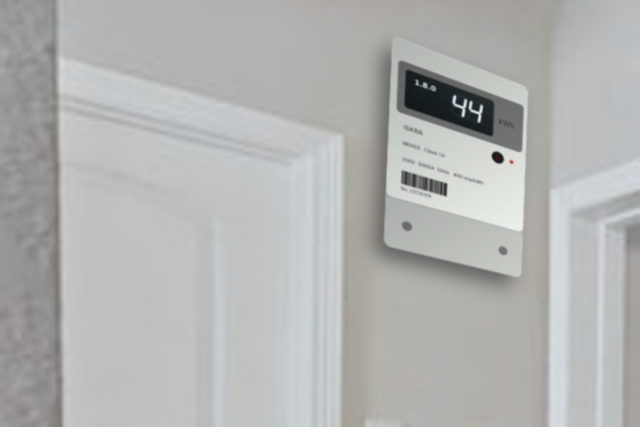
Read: 44 kWh
